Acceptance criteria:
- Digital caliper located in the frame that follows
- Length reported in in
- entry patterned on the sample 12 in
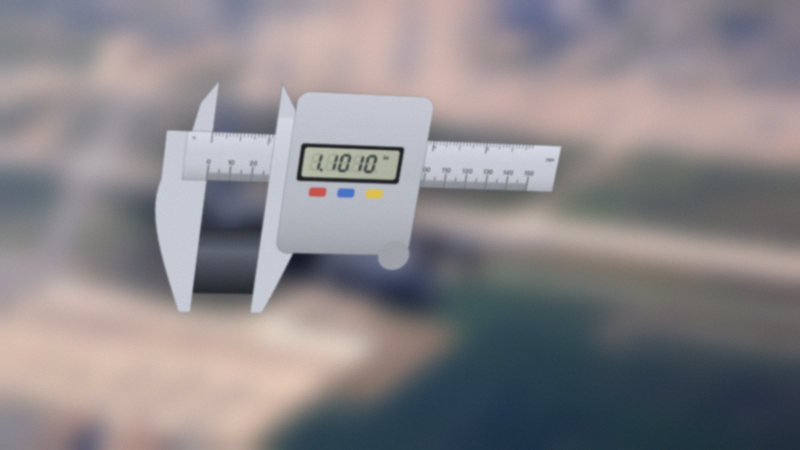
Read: 1.1010 in
